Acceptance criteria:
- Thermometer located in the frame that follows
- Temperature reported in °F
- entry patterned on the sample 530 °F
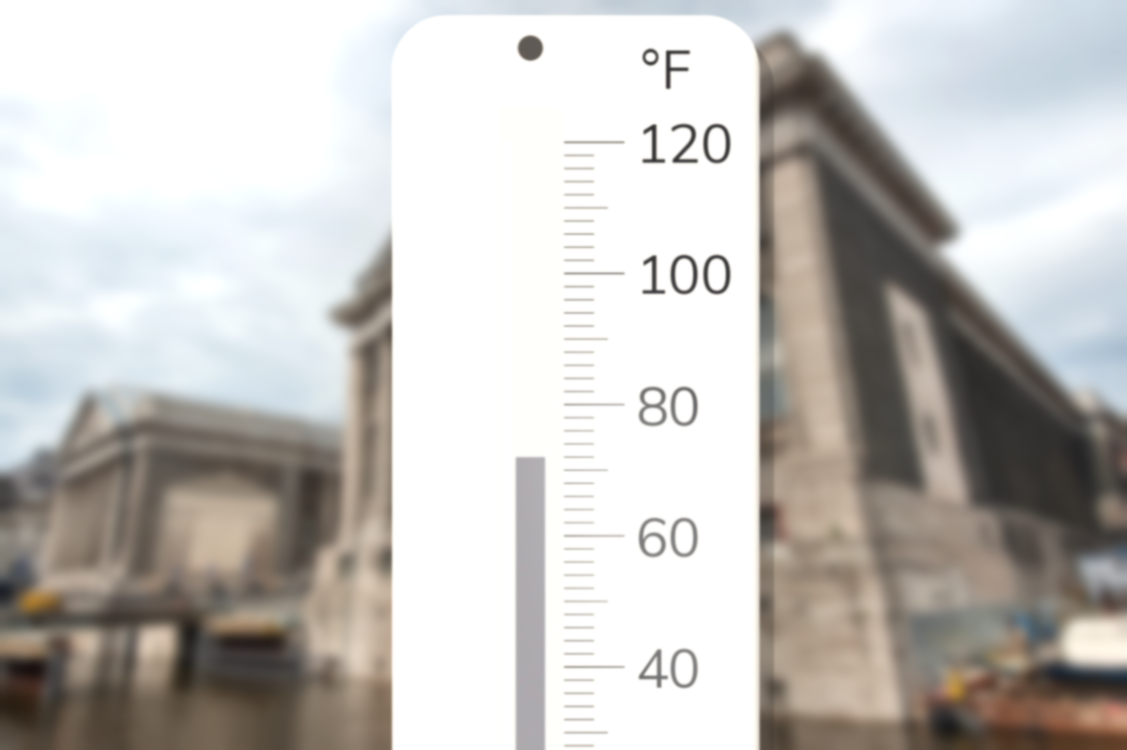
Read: 72 °F
